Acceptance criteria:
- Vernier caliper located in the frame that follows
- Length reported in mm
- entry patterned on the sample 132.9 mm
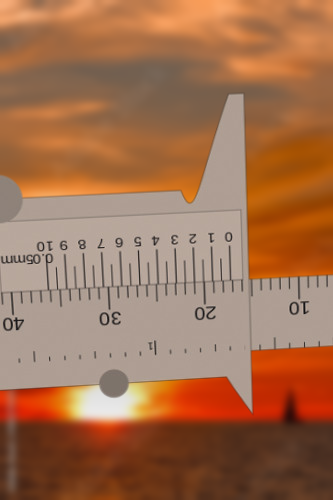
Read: 17.2 mm
